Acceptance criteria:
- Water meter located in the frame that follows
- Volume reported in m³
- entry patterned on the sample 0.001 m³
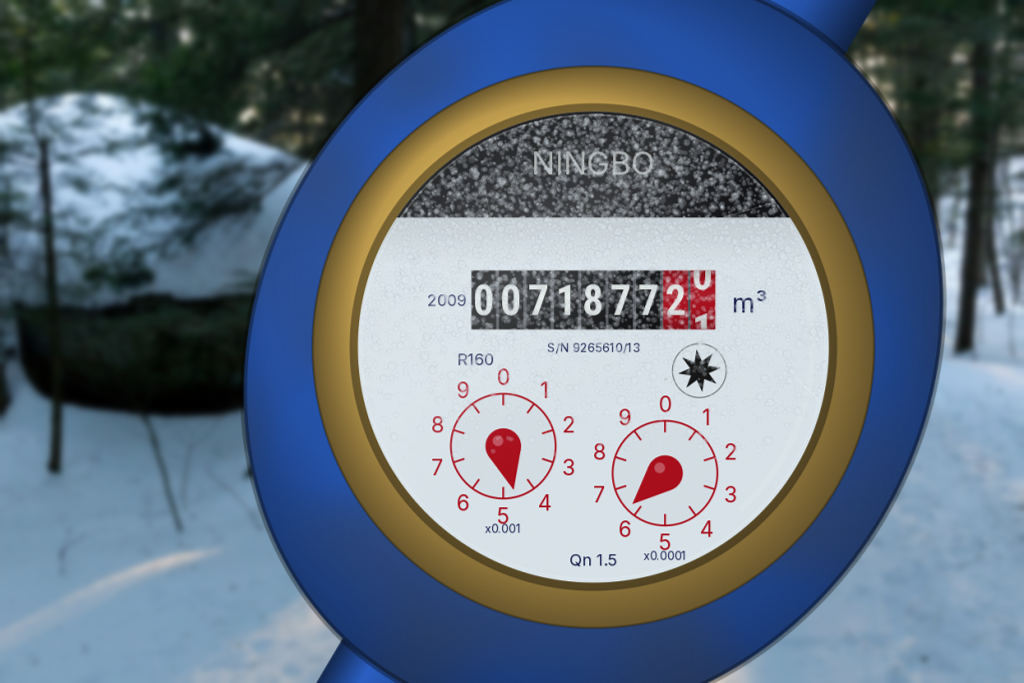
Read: 71877.2046 m³
